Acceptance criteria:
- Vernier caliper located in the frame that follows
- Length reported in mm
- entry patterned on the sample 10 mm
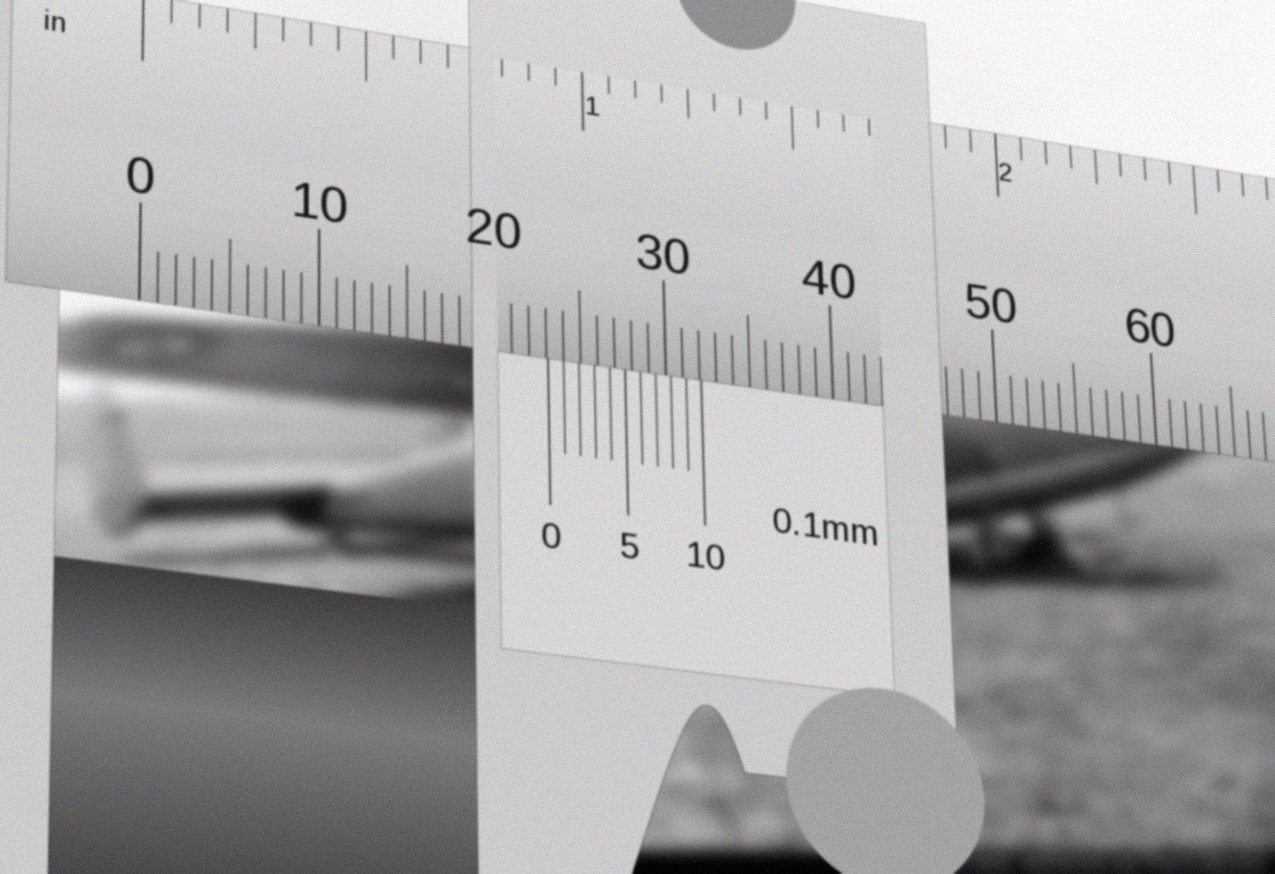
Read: 23.1 mm
